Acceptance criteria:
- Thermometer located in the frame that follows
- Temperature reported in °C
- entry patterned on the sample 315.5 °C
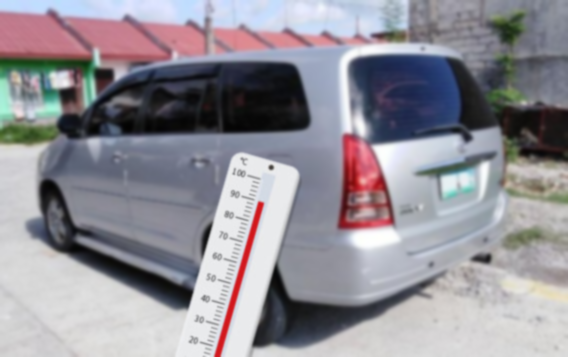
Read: 90 °C
